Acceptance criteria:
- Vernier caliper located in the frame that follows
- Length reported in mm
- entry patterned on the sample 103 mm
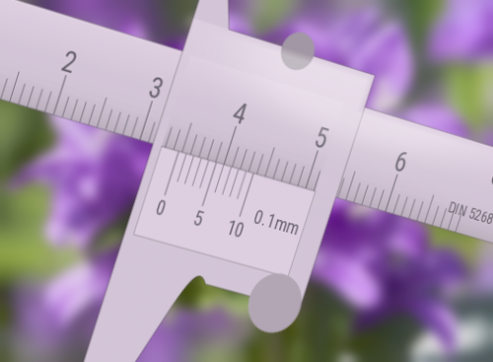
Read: 34.6 mm
